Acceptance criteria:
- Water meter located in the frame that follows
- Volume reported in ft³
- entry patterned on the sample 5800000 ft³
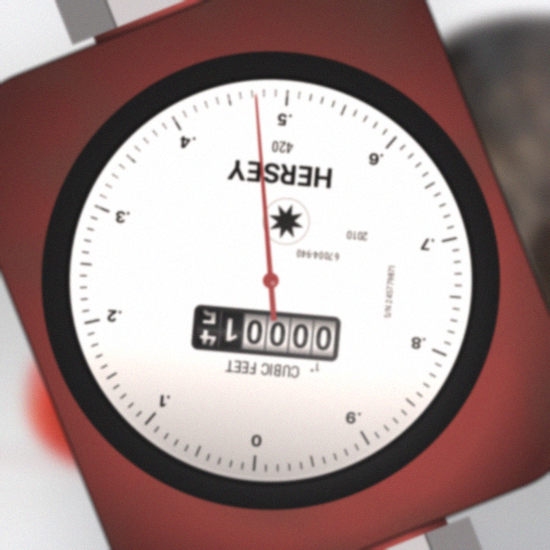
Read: 14.47 ft³
